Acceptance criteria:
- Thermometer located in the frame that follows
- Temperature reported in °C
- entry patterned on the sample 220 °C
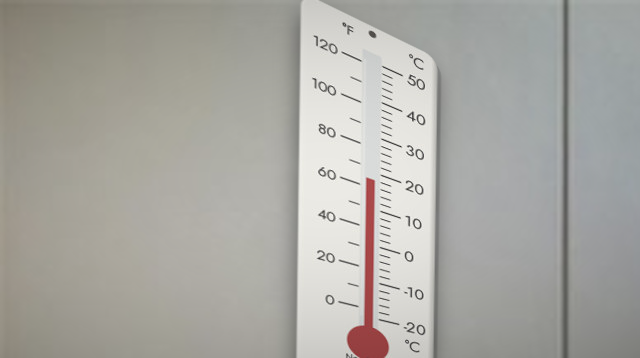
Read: 18 °C
